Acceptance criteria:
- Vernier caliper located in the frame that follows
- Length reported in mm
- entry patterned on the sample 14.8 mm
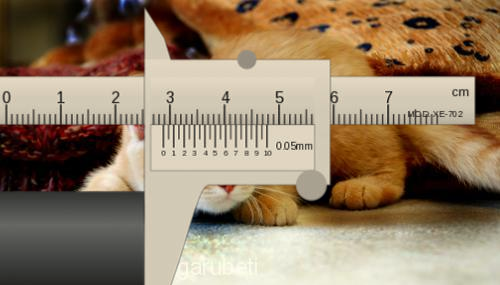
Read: 28.8 mm
